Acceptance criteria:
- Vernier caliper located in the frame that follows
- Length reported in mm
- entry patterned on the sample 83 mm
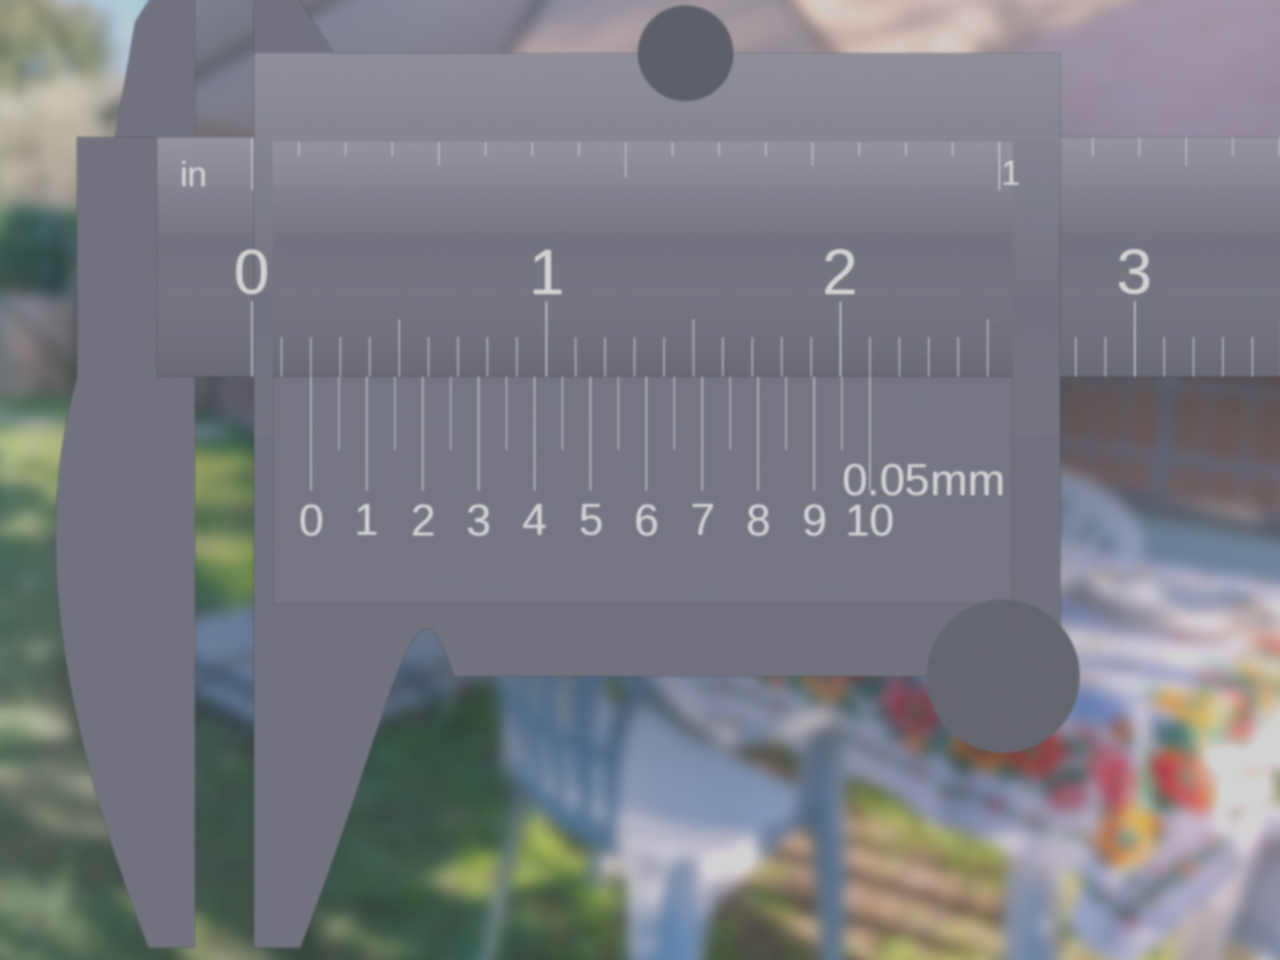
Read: 2.0 mm
